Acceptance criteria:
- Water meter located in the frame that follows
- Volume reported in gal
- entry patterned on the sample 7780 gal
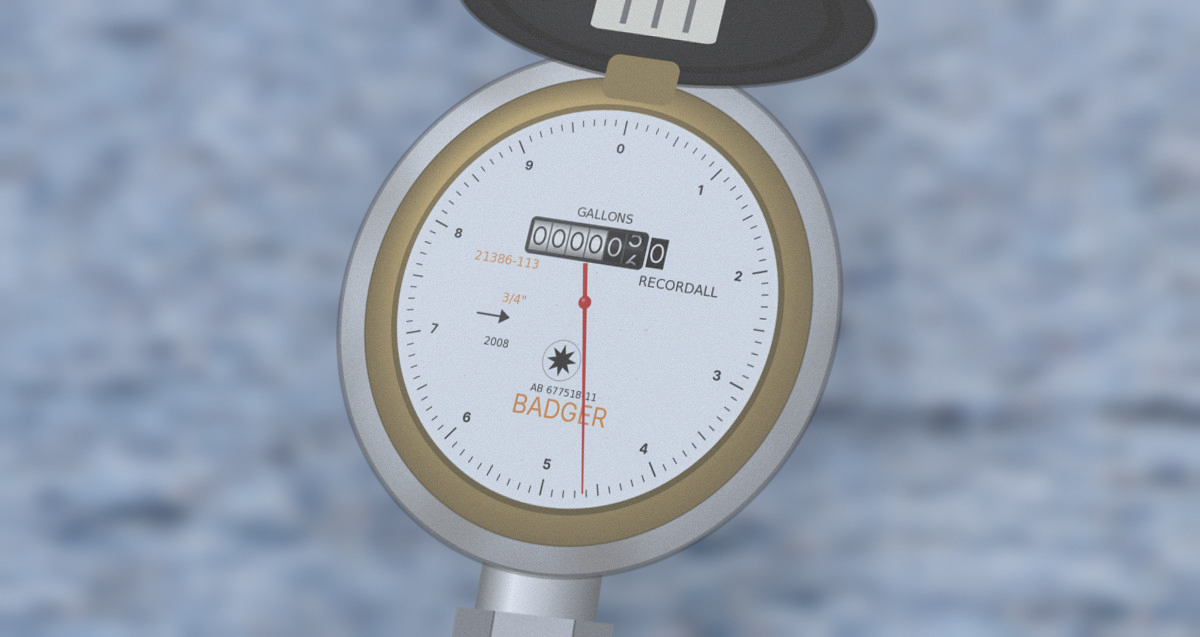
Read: 54.6 gal
